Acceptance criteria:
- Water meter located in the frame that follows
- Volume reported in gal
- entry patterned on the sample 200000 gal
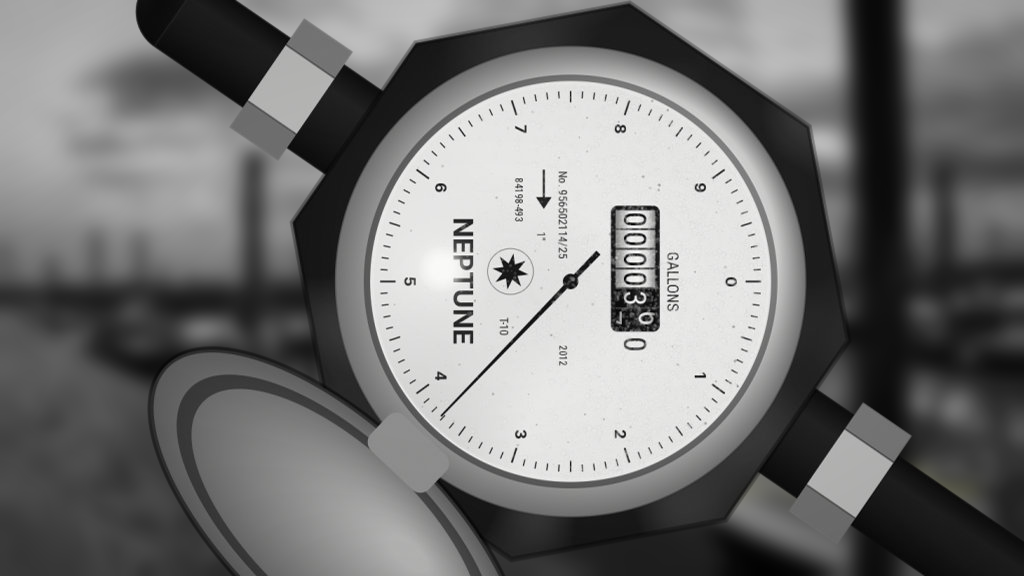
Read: 363.7 gal
